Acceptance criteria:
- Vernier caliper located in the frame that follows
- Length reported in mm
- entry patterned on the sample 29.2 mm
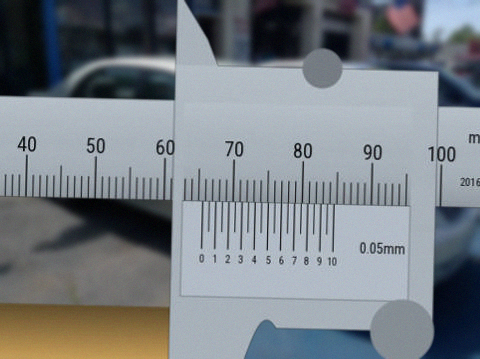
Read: 65.6 mm
